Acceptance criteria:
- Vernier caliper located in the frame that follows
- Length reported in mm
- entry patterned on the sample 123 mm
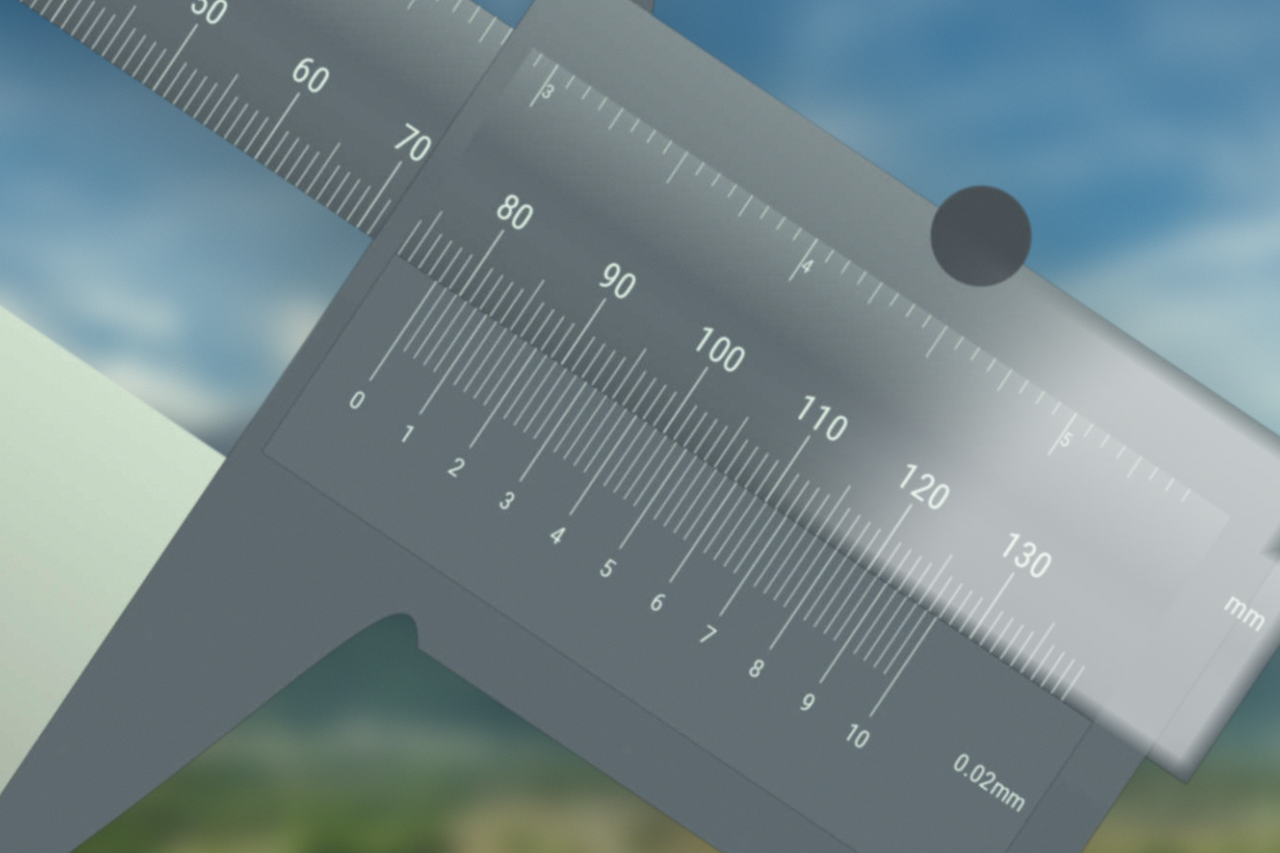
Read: 77.8 mm
